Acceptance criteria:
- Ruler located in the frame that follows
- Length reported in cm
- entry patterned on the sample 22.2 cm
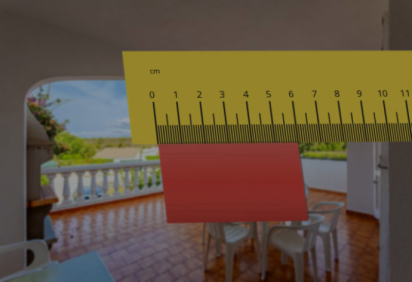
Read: 6 cm
